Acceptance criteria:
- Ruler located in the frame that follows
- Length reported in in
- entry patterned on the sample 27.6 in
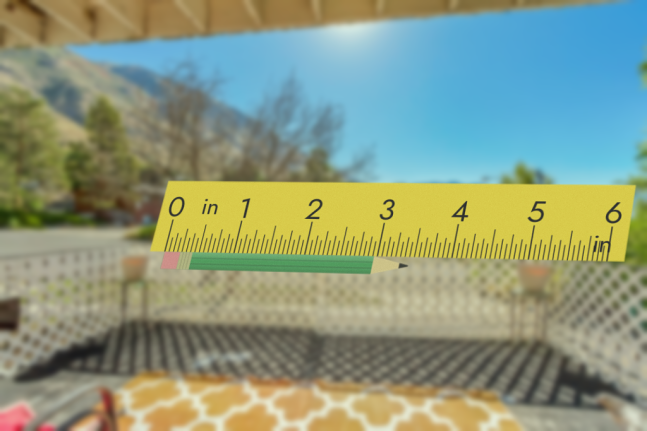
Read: 3.4375 in
